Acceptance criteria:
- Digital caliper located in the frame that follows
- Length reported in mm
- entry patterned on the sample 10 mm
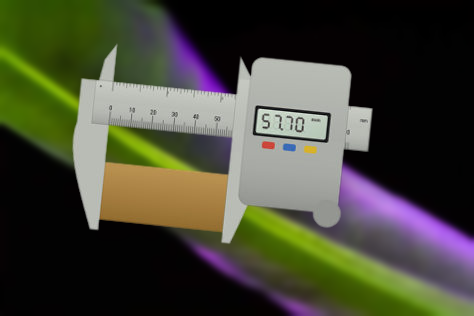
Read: 57.70 mm
